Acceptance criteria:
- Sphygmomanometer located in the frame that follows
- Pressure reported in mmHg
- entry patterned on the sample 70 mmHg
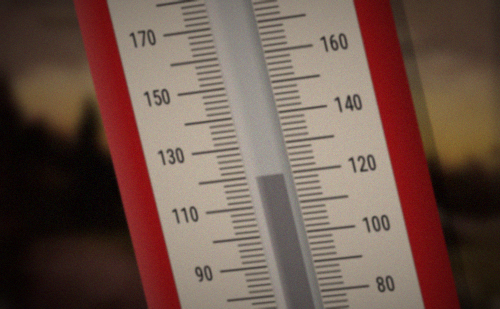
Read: 120 mmHg
